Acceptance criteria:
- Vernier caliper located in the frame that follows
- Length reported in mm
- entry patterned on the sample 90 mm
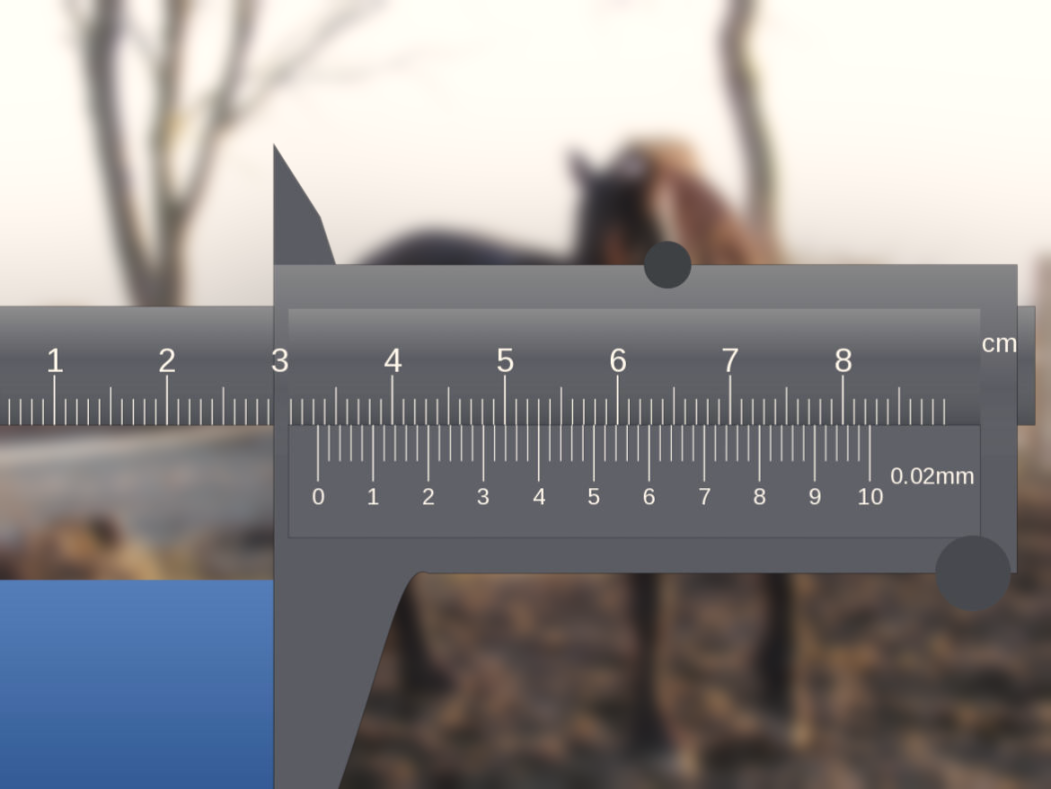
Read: 33.4 mm
